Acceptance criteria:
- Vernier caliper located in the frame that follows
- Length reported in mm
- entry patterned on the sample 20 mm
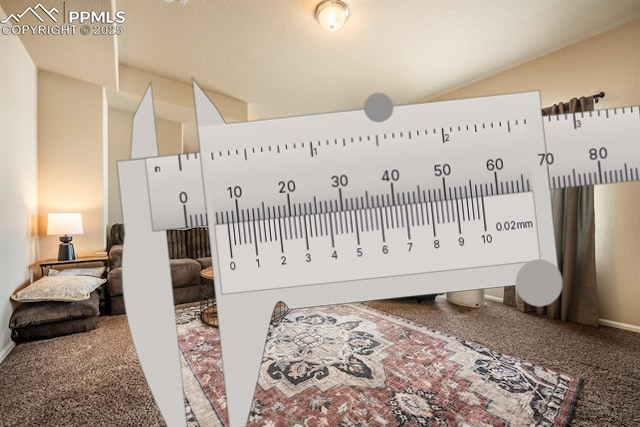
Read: 8.0 mm
